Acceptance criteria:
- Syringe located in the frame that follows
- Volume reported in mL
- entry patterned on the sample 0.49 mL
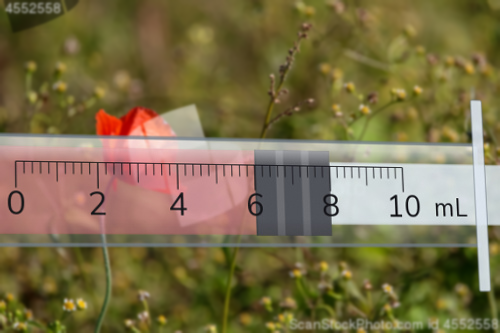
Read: 6 mL
